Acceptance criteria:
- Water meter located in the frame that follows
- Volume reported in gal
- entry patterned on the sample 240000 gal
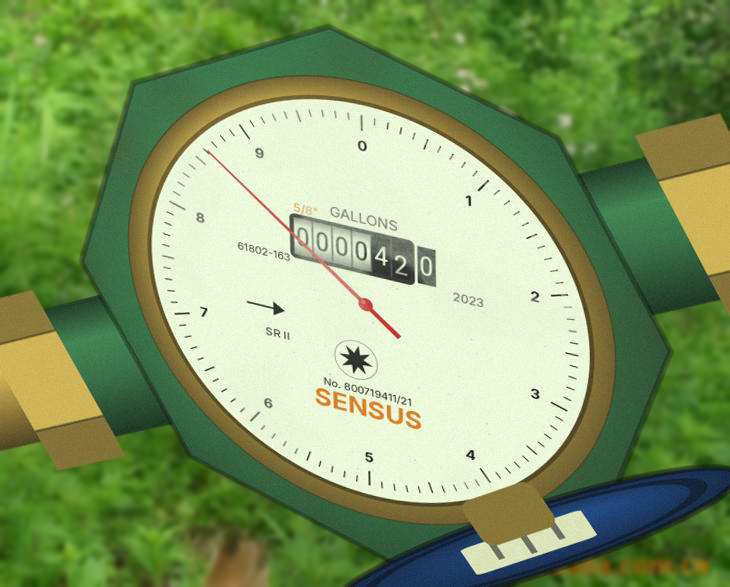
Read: 418.6 gal
